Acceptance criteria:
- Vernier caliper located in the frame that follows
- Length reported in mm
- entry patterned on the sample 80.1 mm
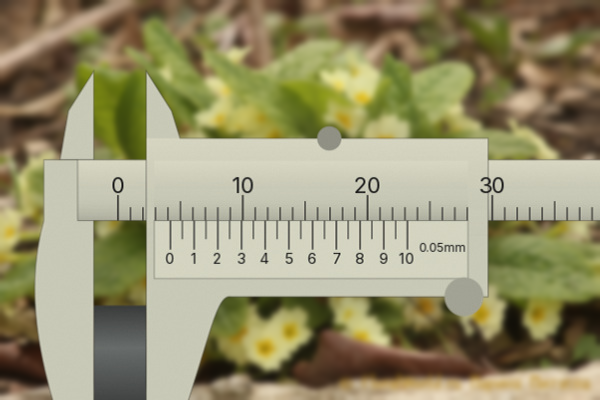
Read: 4.2 mm
